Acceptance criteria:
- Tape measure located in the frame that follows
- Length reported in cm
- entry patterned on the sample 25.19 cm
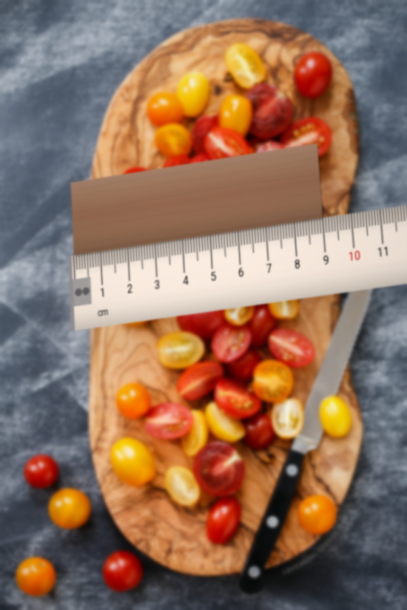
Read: 9 cm
